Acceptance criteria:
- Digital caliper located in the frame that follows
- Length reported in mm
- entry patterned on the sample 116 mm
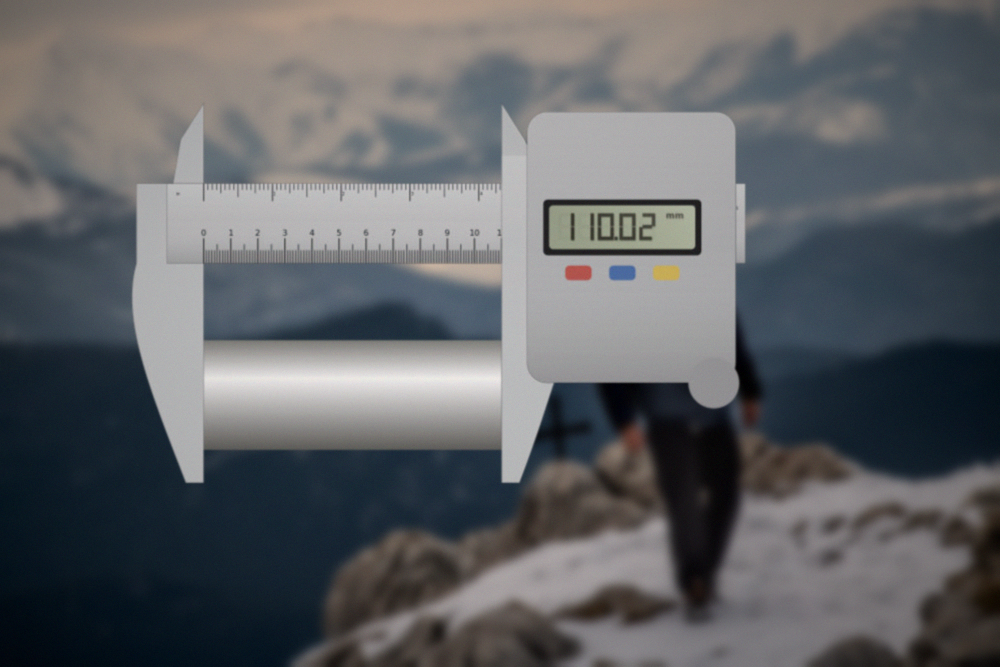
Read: 110.02 mm
